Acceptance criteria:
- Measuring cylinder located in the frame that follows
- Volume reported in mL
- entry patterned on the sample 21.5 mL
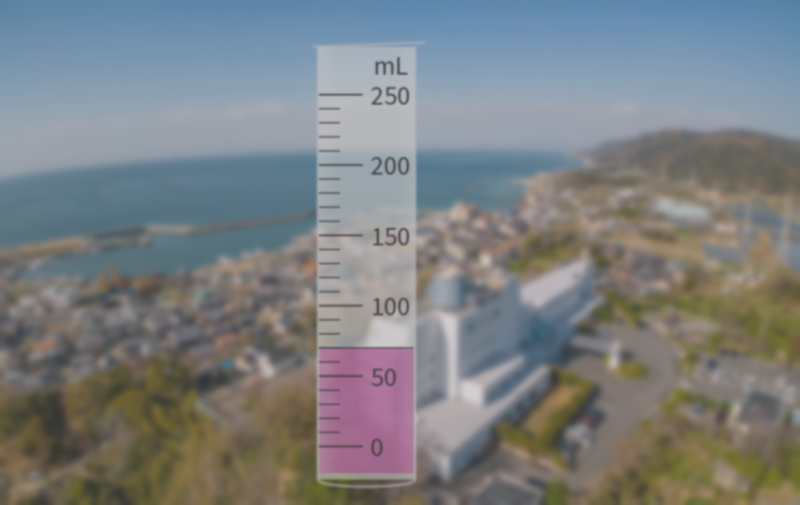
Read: 70 mL
